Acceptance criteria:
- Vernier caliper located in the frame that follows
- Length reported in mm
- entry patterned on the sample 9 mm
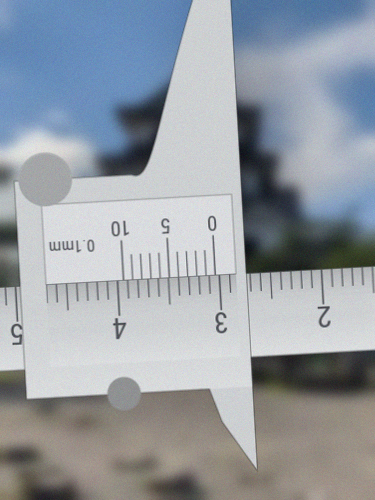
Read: 30.4 mm
